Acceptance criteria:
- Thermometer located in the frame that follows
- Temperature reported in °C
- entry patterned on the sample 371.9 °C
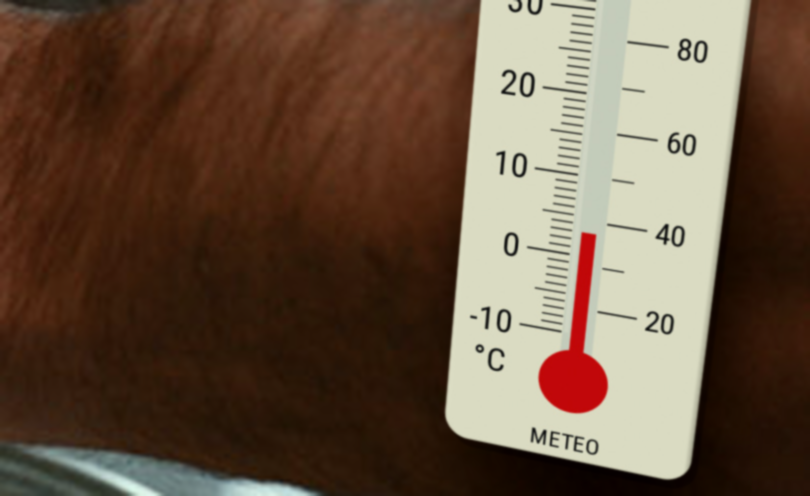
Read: 3 °C
